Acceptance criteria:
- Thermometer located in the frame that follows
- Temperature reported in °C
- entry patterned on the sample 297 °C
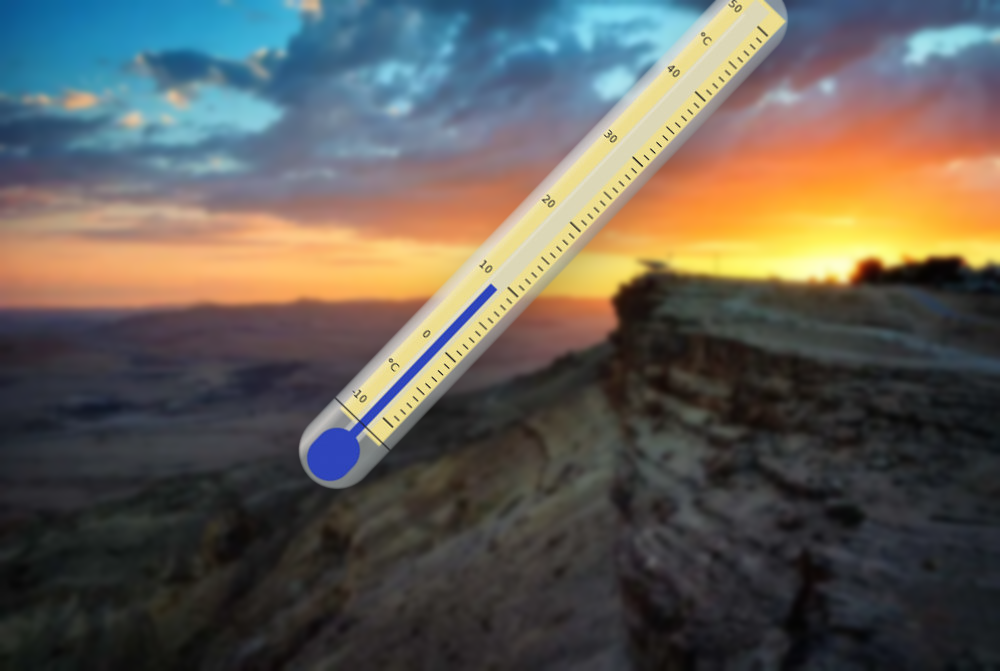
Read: 9 °C
